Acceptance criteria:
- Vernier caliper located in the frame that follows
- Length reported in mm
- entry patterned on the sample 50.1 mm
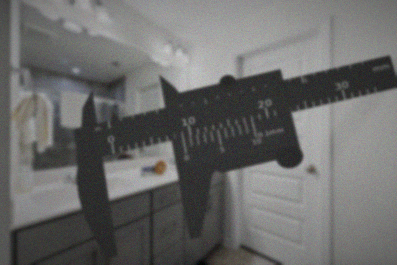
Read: 9.0 mm
